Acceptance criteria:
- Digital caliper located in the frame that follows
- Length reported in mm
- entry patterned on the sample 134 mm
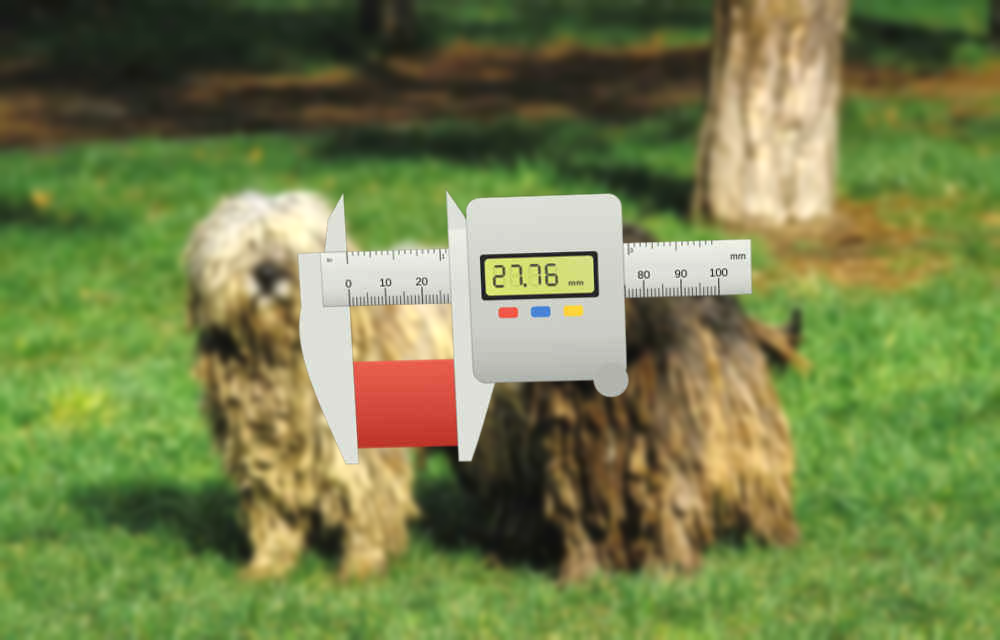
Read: 27.76 mm
